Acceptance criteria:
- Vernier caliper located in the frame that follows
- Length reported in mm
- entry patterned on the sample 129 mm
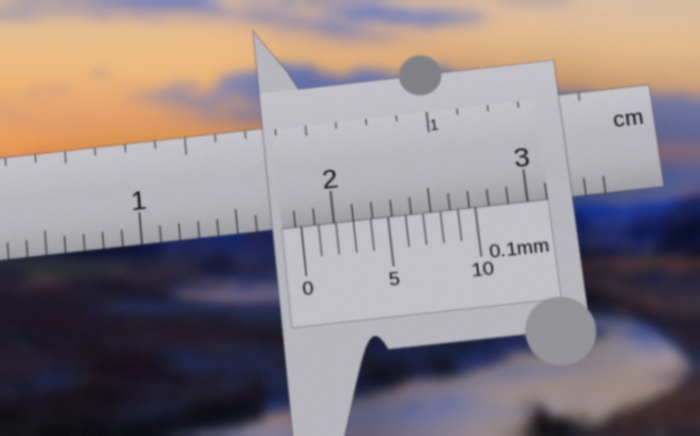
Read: 18.3 mm
